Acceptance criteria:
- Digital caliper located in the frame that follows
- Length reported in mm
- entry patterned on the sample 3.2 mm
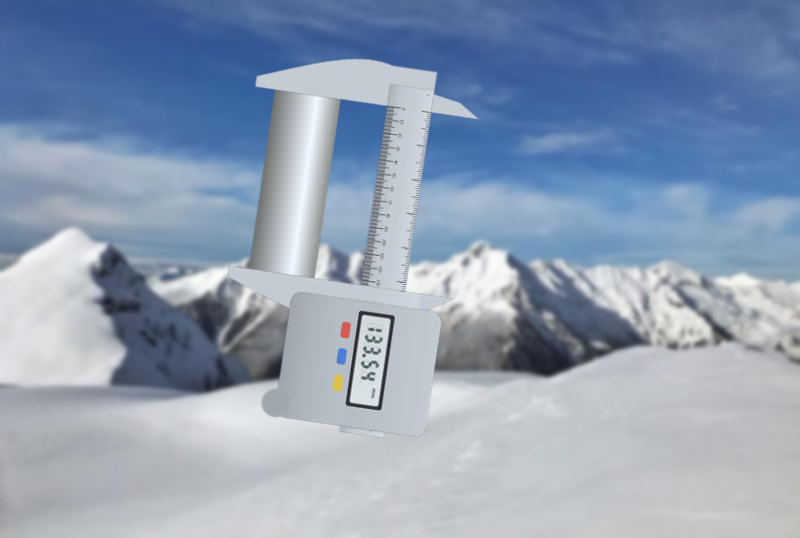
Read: 133.54 mm
